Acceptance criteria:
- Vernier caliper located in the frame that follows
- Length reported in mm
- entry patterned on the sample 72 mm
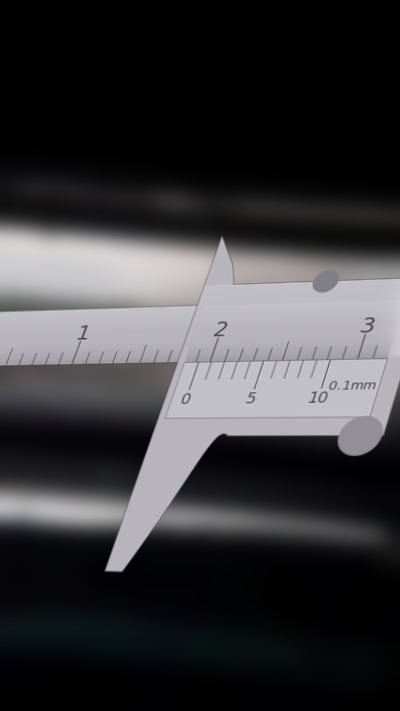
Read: 19.2 mm
